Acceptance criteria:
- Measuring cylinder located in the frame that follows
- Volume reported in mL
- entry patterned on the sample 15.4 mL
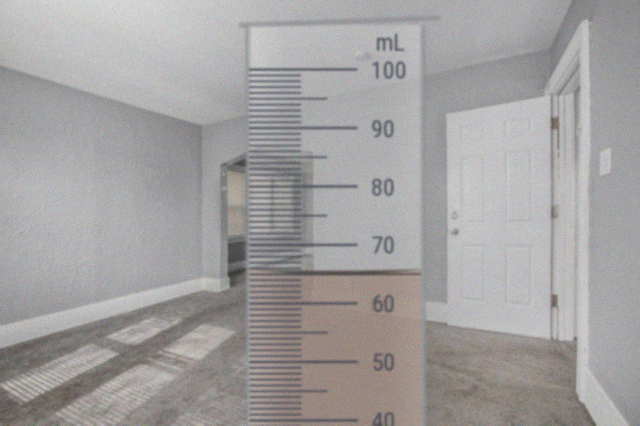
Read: 65 mL
